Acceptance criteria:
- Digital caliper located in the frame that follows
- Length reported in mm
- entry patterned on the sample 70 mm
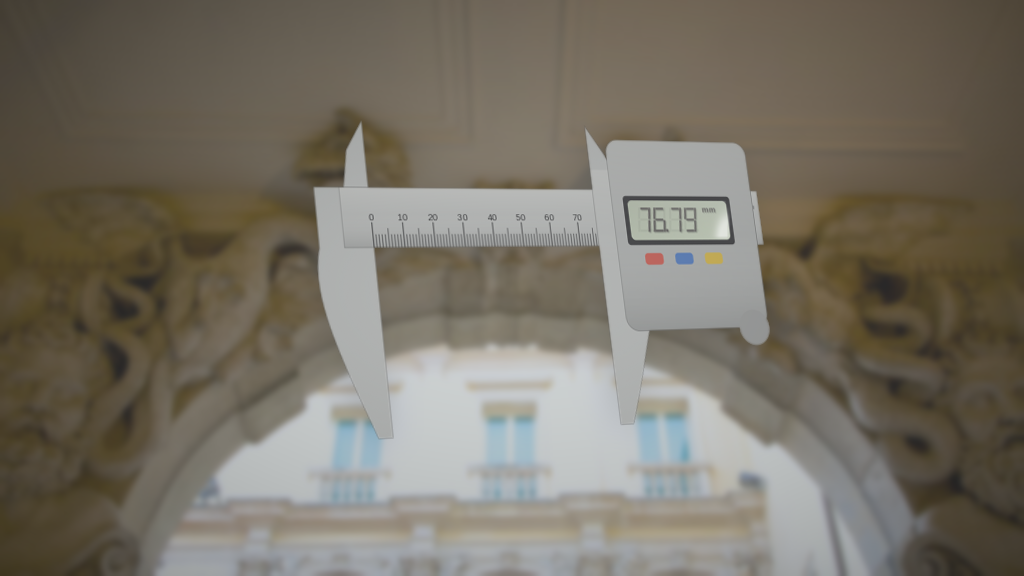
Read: 76.79 mm
